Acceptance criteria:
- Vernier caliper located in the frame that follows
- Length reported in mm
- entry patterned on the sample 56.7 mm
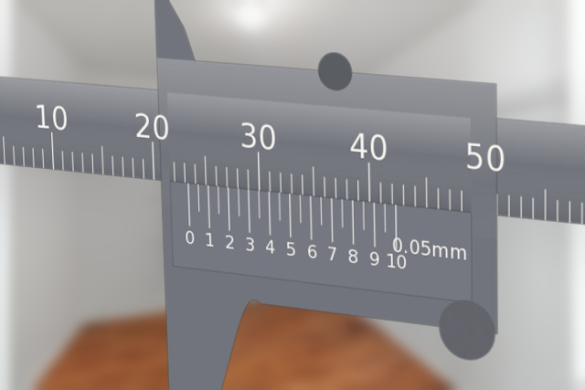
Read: 23.3 mm
